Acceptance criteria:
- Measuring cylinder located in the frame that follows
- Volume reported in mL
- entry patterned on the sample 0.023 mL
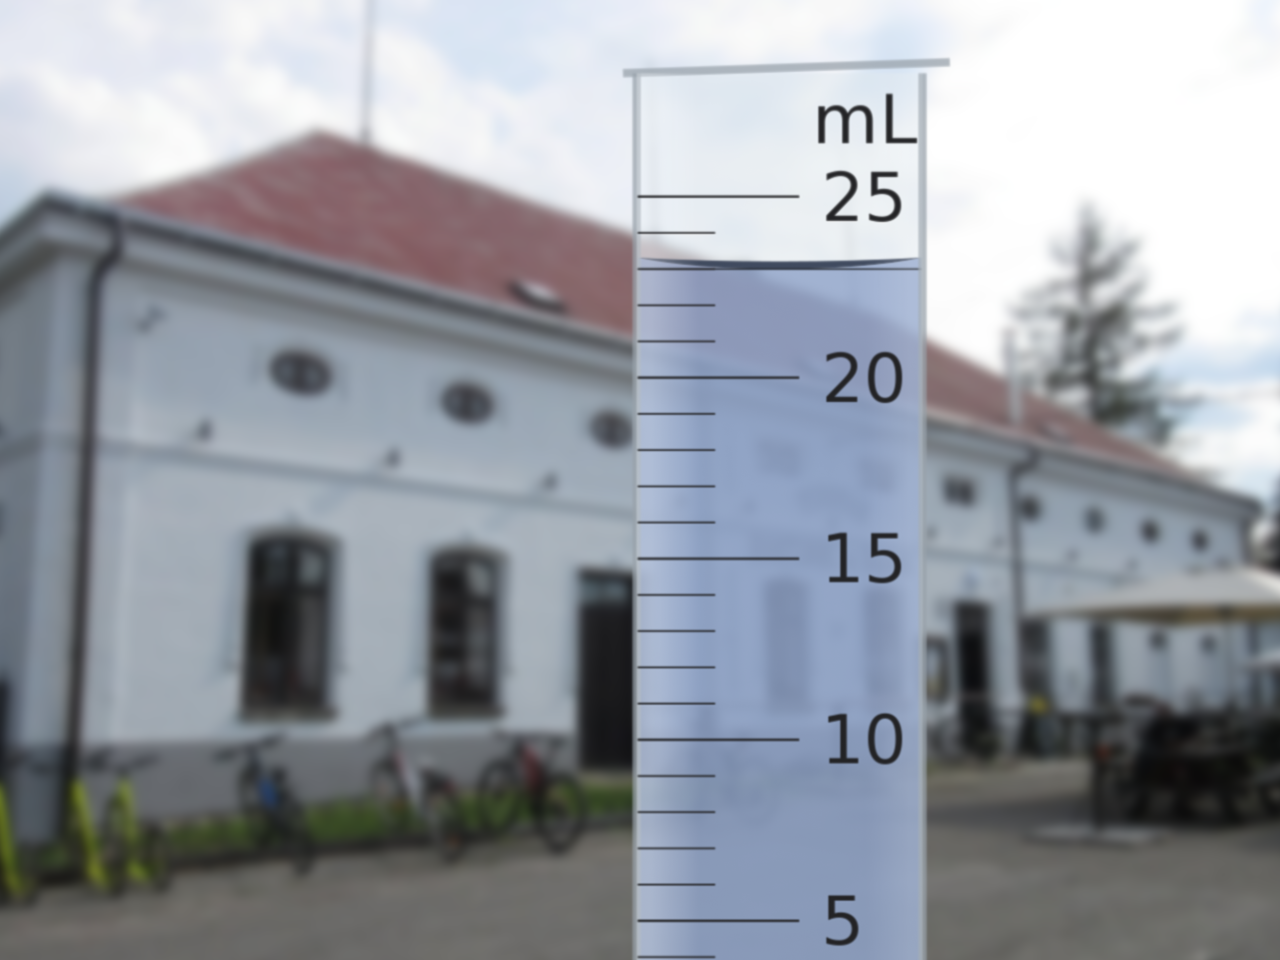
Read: 23 mL
